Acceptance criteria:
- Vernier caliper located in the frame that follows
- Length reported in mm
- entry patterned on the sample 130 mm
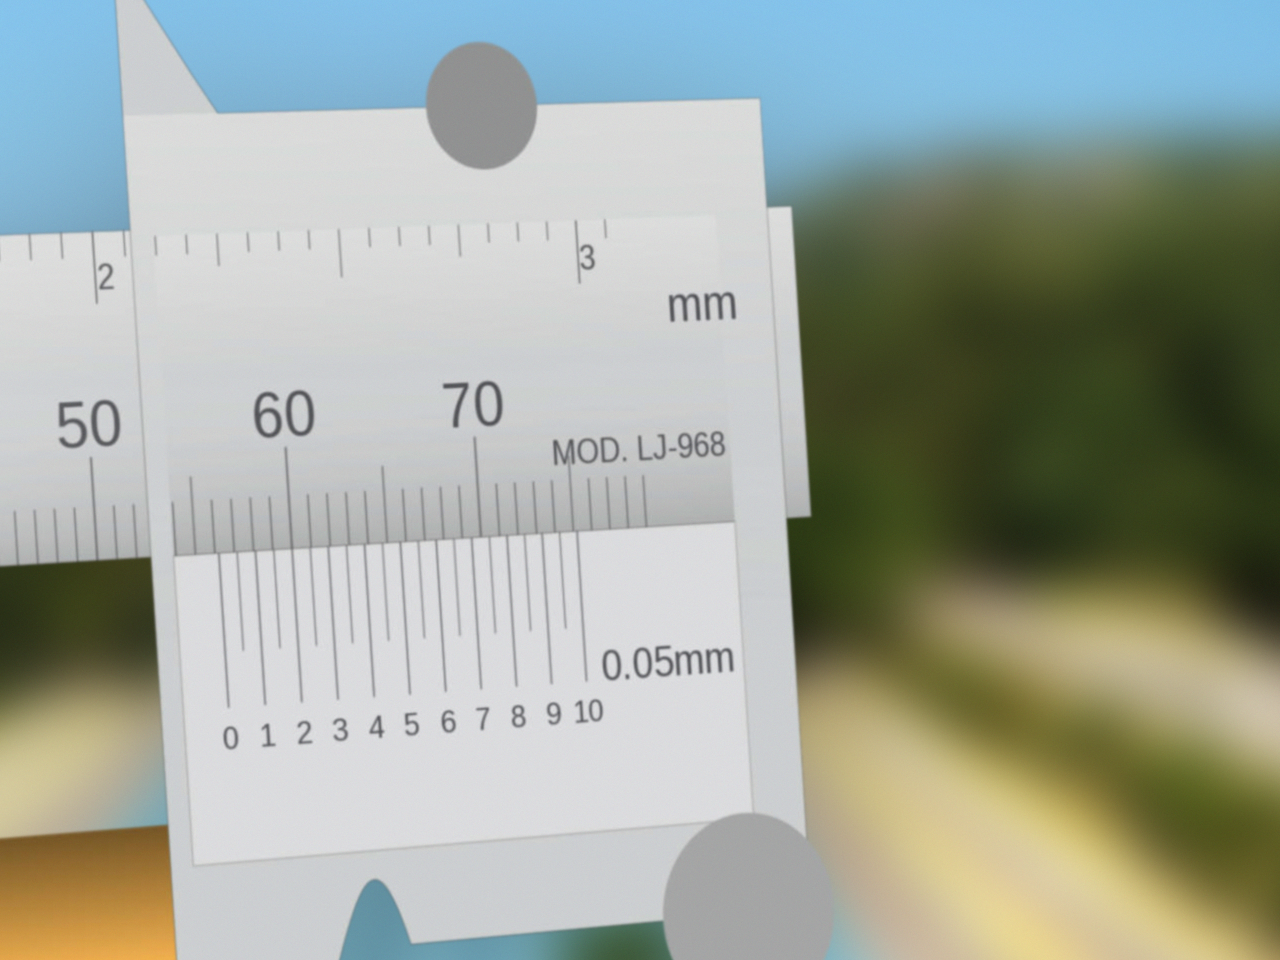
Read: 56.2 mm
